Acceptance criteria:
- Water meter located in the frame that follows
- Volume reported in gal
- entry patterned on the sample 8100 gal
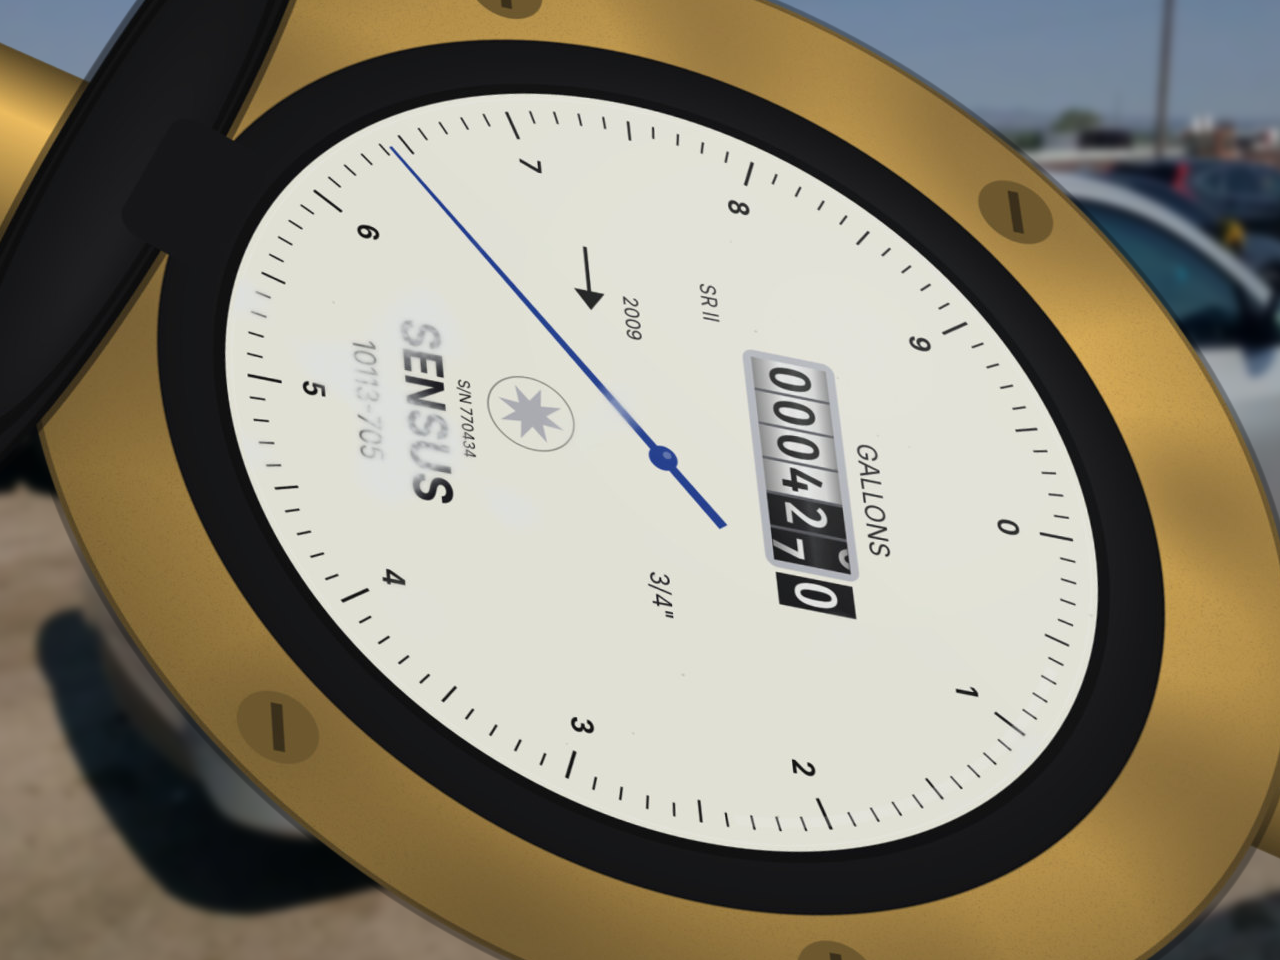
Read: 4266.4 gal
